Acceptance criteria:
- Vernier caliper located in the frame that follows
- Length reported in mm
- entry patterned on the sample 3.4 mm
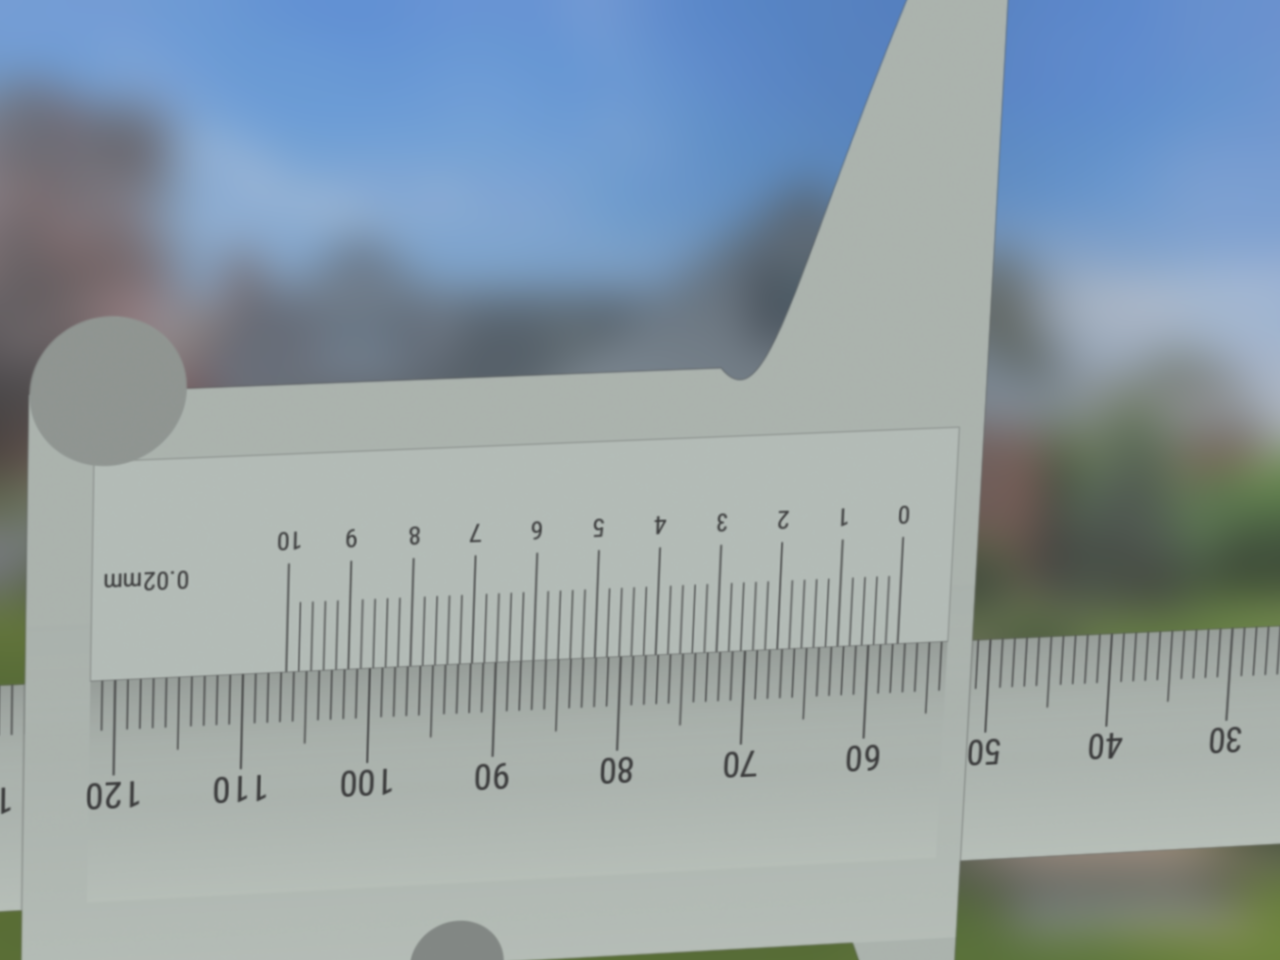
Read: 57.6 mm
